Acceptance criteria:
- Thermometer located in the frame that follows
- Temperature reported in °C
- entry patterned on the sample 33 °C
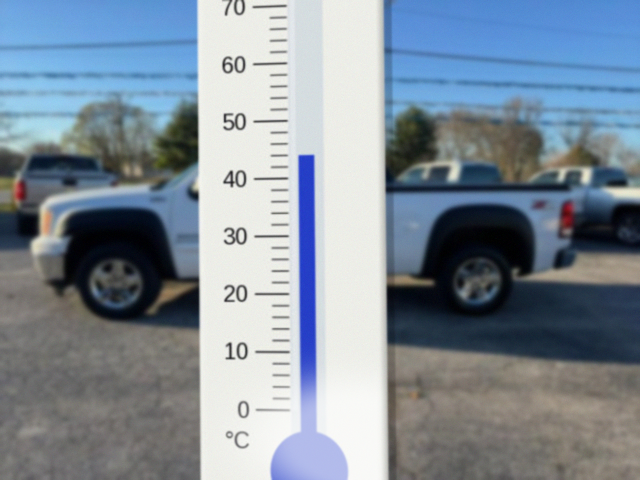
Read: 44 °C
